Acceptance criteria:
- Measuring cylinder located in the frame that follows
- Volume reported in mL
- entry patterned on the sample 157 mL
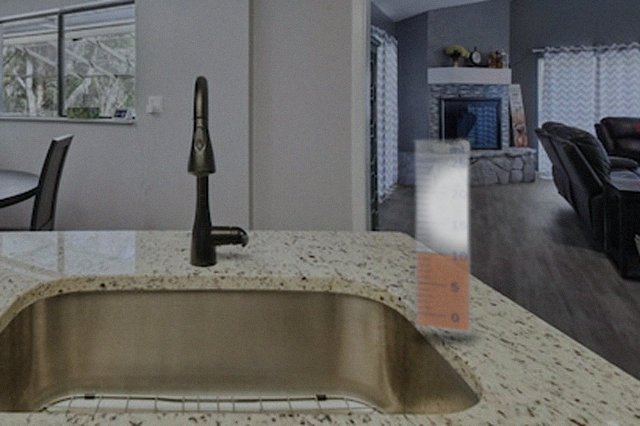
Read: 10 mL
